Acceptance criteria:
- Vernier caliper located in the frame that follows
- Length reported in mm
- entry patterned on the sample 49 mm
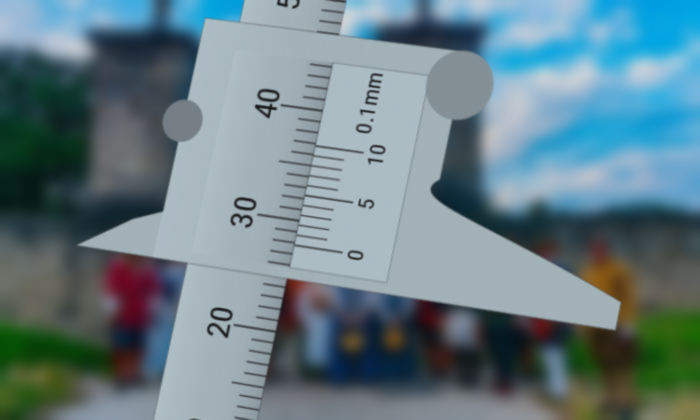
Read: 27.8 mm
